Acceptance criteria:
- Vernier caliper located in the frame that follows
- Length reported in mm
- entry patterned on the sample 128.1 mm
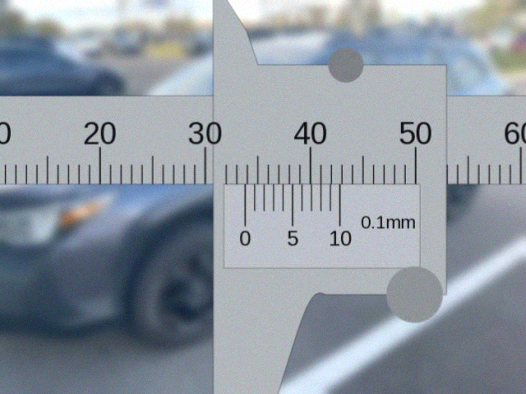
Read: 33.8 mm
